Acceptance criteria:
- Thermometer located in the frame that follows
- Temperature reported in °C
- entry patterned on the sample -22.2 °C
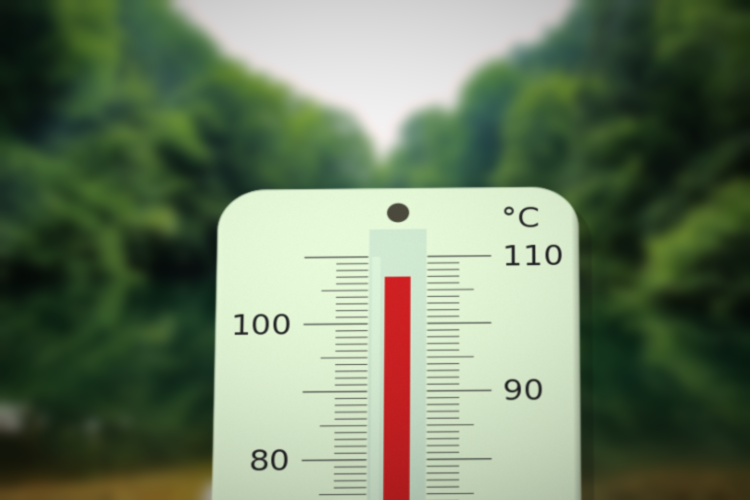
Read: 107 °C
